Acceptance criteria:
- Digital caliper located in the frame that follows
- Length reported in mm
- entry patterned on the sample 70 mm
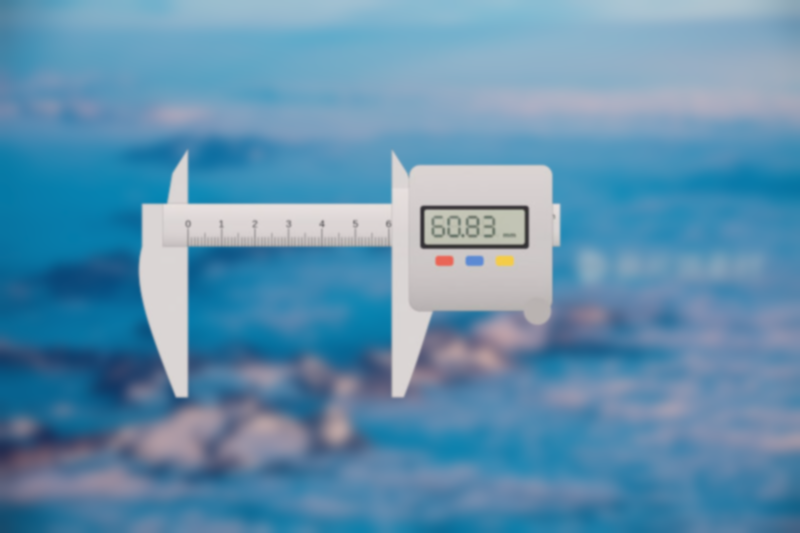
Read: 60.83 mm
